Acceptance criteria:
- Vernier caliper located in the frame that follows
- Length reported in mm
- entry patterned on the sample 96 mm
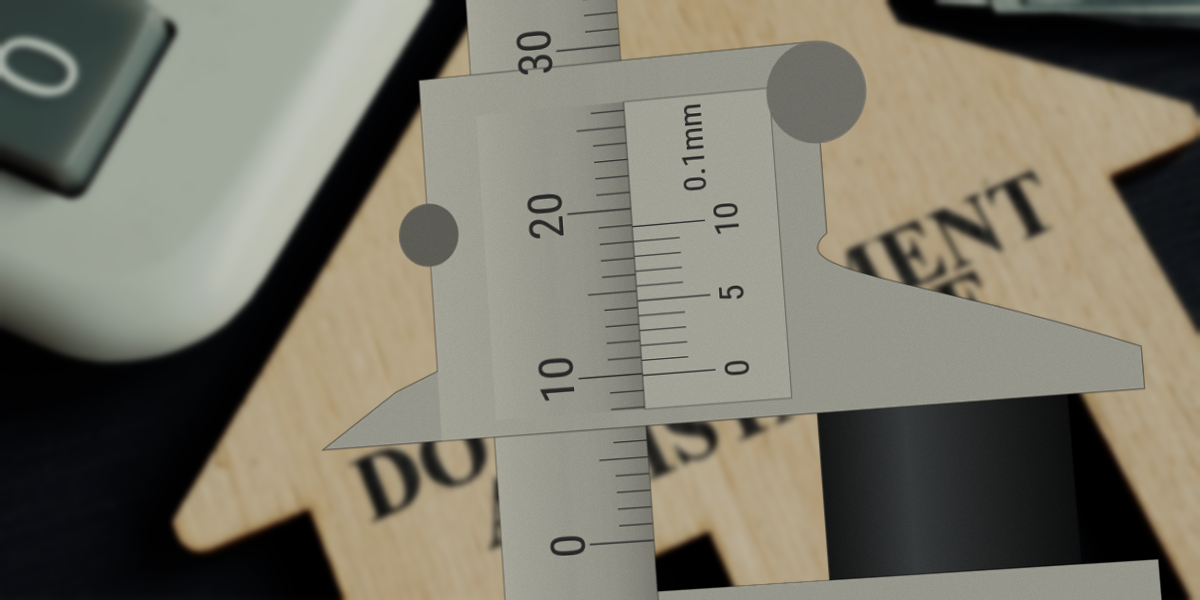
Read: 9.9 mm
